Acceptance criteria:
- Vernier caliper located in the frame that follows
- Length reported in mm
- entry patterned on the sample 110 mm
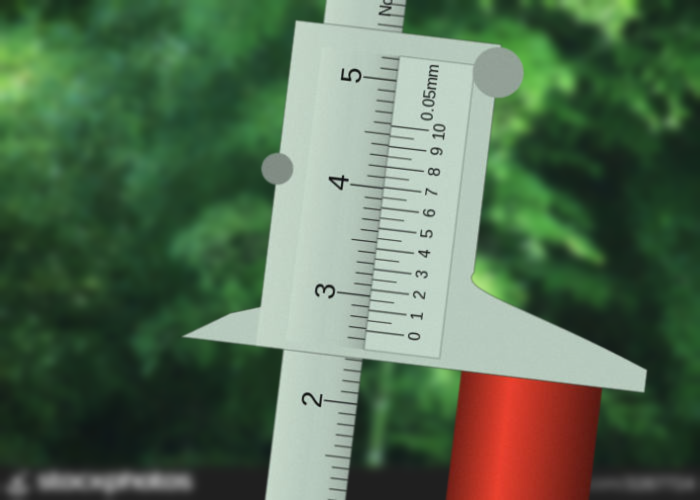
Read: 26.8 mm
